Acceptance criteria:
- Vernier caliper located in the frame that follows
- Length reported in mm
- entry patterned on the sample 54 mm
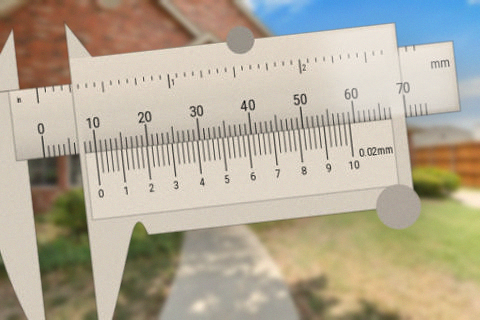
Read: 10.0 mm
